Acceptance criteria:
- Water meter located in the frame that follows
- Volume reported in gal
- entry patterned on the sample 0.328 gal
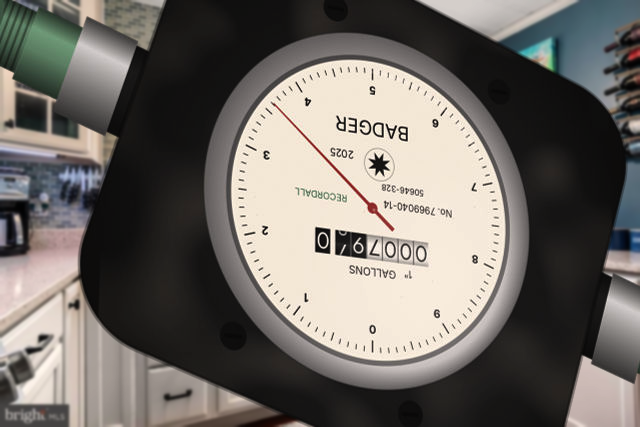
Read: 7973.6 gal
